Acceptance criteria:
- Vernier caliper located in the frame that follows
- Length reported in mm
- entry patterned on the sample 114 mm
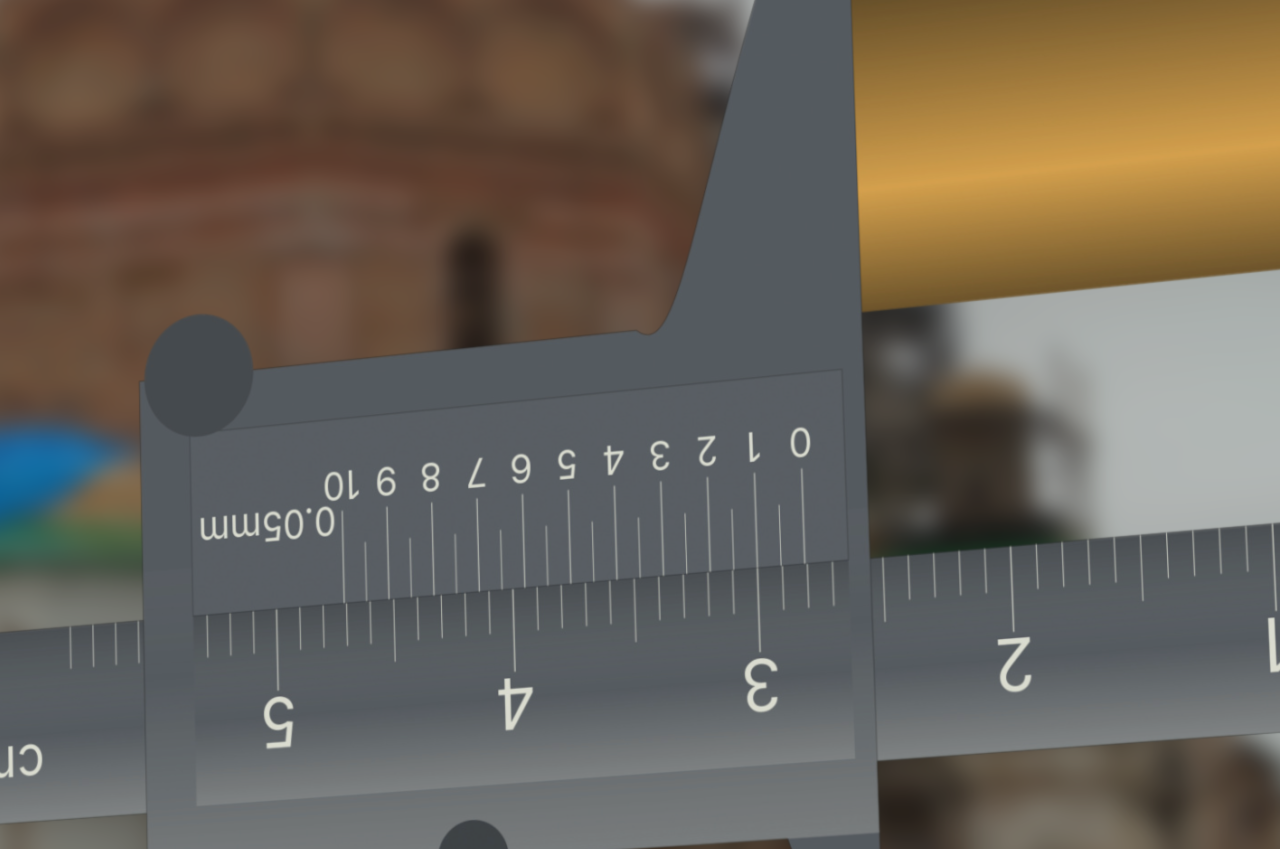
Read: 28.1 mm
